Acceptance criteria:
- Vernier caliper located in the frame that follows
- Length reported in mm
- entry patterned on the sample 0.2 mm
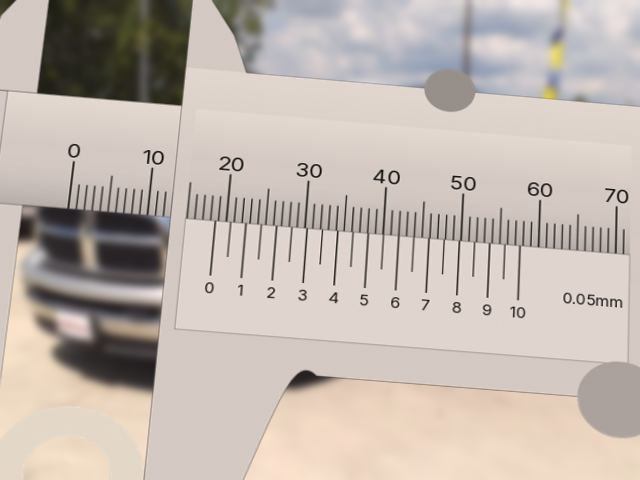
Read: 18.6 mm
